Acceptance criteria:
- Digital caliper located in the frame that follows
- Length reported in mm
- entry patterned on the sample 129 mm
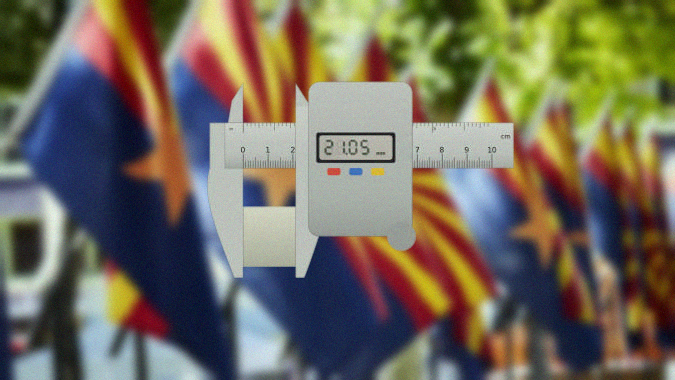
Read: 21.05 mm
